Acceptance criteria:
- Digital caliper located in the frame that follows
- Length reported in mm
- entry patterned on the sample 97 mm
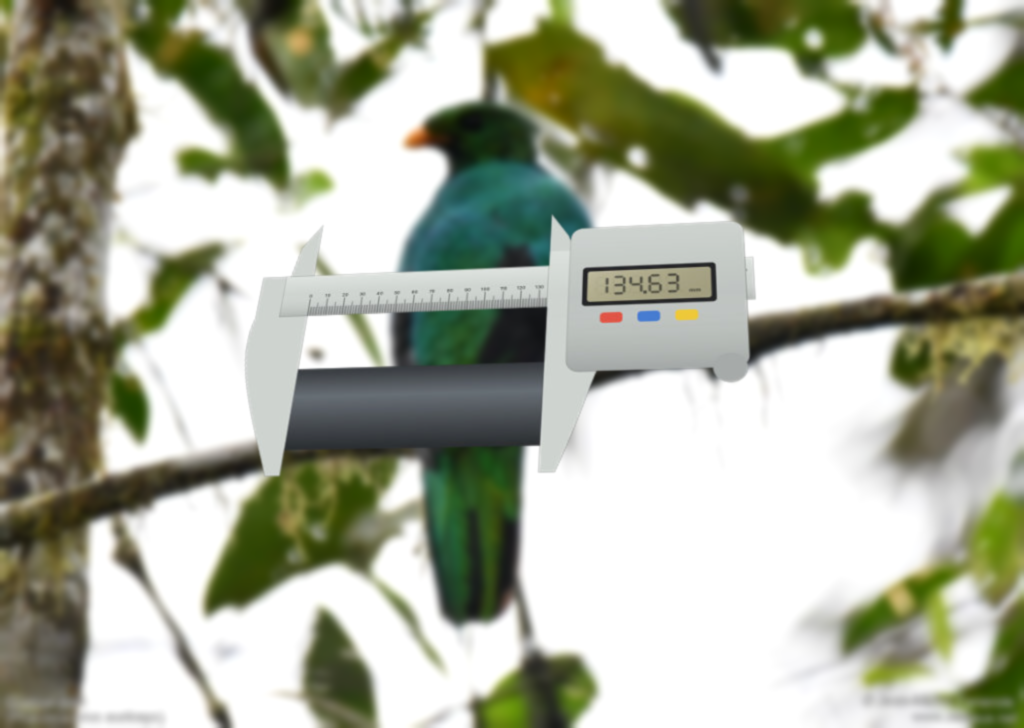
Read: 134.63 mm
